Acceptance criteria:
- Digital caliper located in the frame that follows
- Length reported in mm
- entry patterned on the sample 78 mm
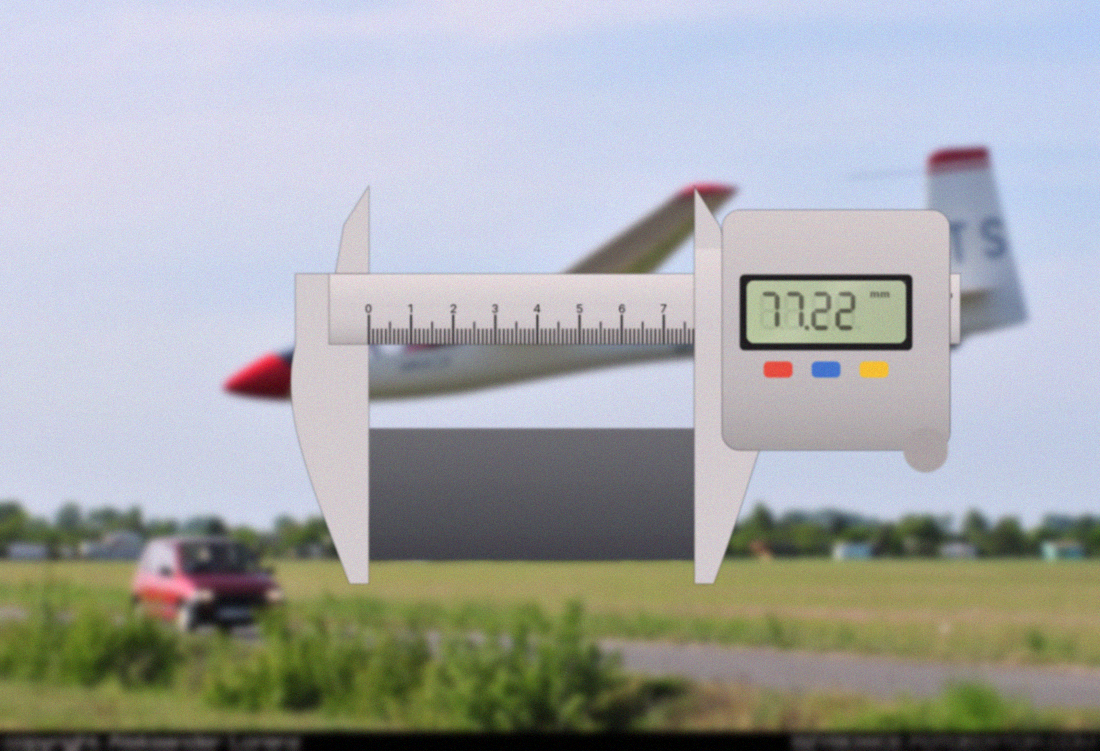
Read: 77.22 mm
